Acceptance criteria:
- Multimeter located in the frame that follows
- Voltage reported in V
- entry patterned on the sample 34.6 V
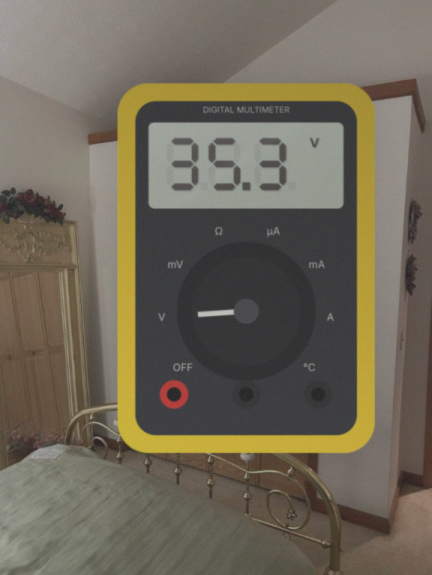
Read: 35.3 V
